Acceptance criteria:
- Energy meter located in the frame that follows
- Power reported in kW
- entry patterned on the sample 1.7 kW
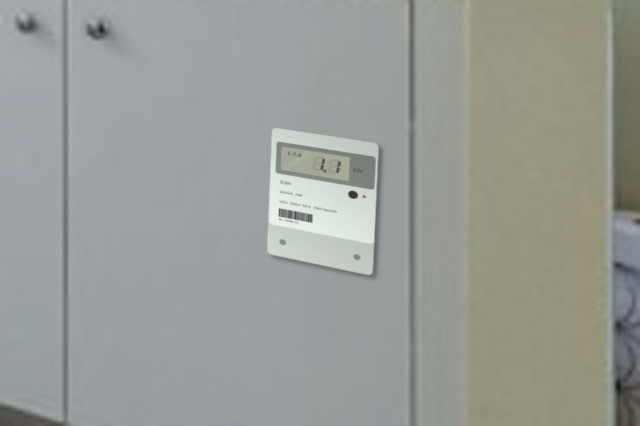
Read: 1.1 kW
